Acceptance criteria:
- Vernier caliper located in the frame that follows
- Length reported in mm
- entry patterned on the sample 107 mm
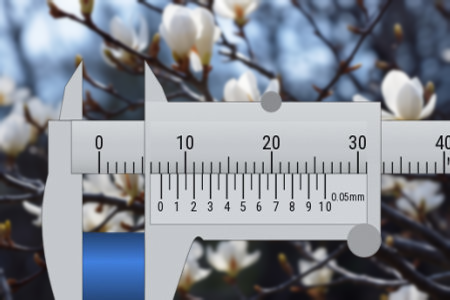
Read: 7.2 mm
